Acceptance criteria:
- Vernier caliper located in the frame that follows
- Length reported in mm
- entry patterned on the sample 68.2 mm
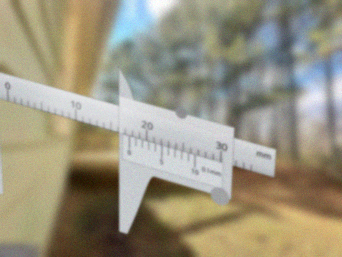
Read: 17.6 mm
